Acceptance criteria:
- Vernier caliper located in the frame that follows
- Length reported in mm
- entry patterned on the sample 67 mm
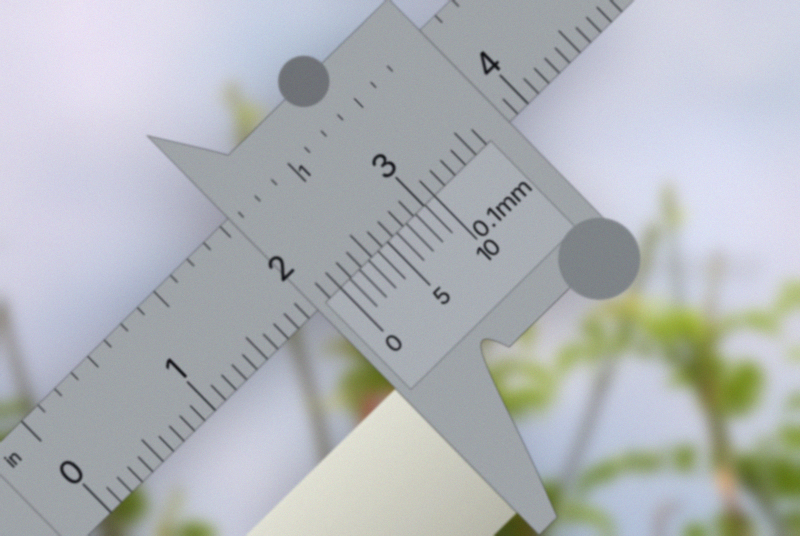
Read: 22.0 mm
